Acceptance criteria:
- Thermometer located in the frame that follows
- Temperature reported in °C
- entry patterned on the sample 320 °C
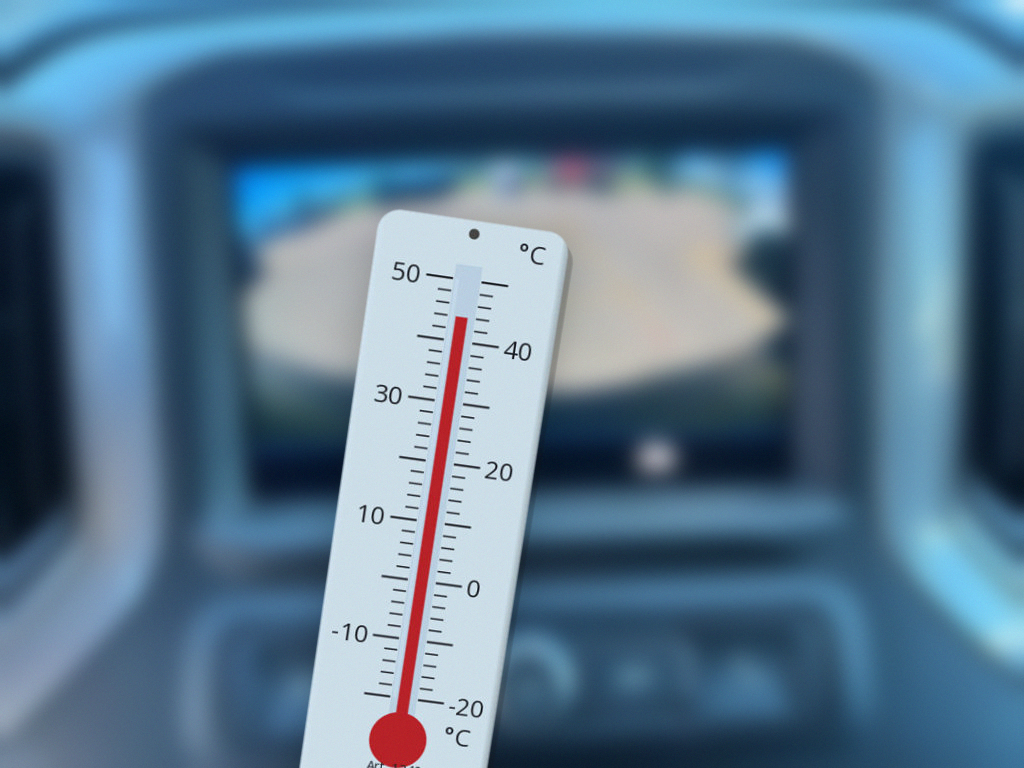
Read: 44 °C
